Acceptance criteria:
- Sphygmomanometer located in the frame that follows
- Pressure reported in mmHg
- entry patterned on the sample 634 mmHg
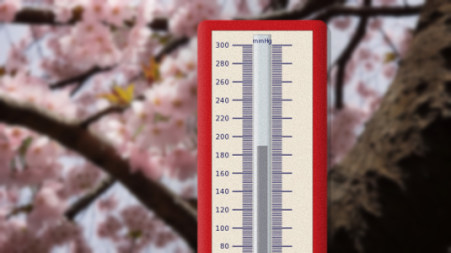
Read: 190 mmHg
